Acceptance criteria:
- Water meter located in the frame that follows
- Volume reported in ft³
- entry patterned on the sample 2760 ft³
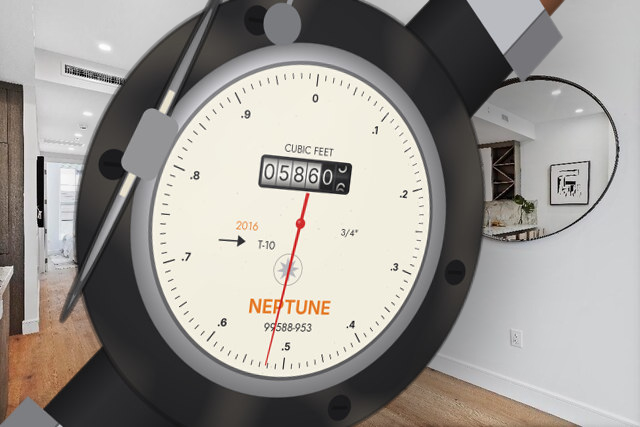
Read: 58605.52 ft³
